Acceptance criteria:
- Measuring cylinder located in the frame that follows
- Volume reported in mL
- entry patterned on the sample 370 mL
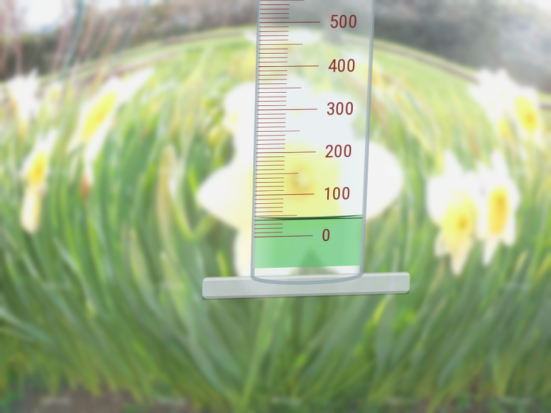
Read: 40 mL
